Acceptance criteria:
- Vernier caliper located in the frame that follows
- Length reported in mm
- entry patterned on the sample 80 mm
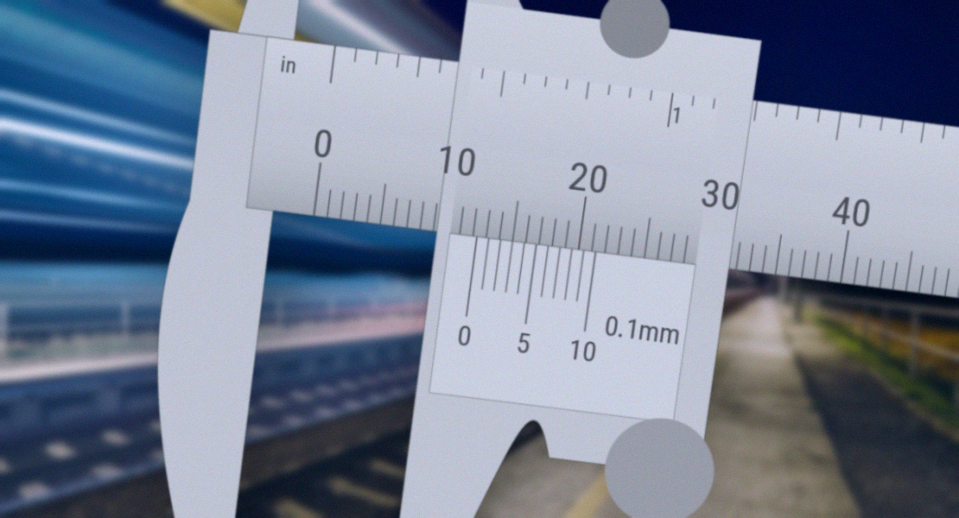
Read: 12.3 mm
